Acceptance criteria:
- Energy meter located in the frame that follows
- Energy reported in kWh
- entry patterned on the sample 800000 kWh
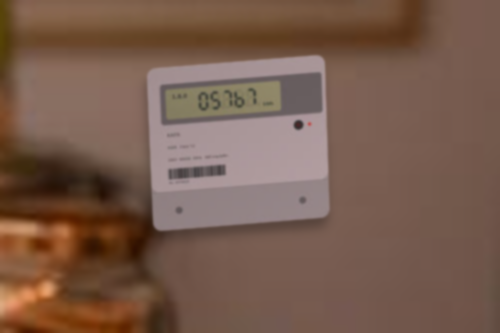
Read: 5767 kWh
